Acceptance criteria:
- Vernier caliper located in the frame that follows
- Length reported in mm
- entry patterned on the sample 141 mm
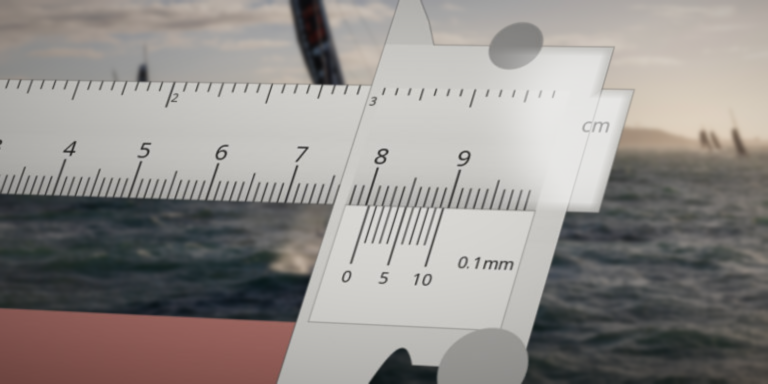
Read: 80.4 mm
